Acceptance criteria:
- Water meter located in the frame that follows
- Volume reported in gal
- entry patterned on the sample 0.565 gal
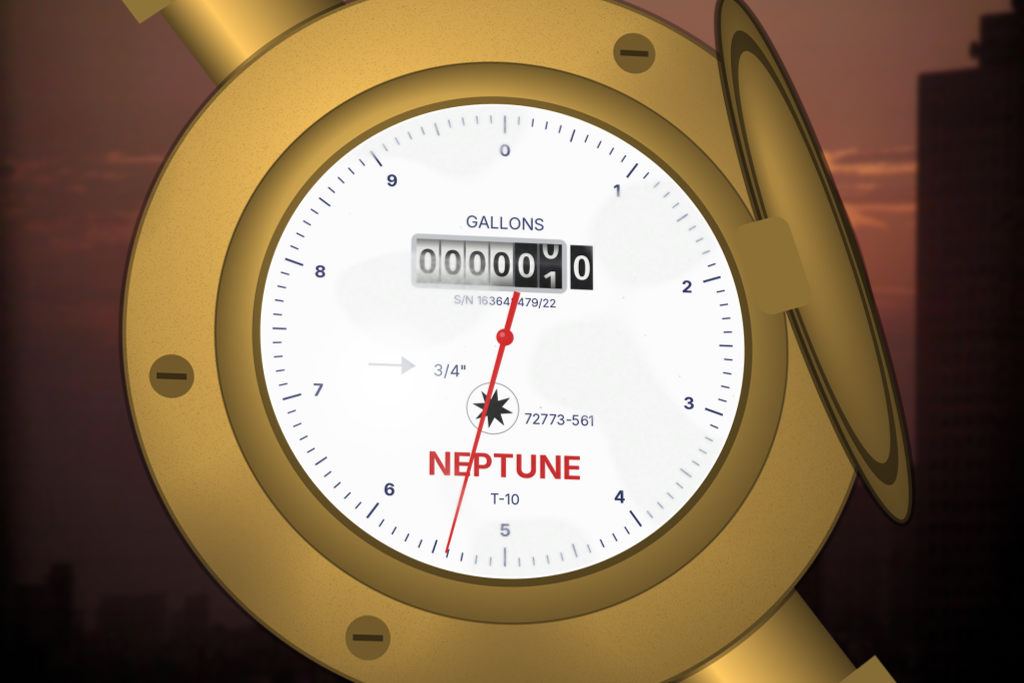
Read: 5.4 gal
